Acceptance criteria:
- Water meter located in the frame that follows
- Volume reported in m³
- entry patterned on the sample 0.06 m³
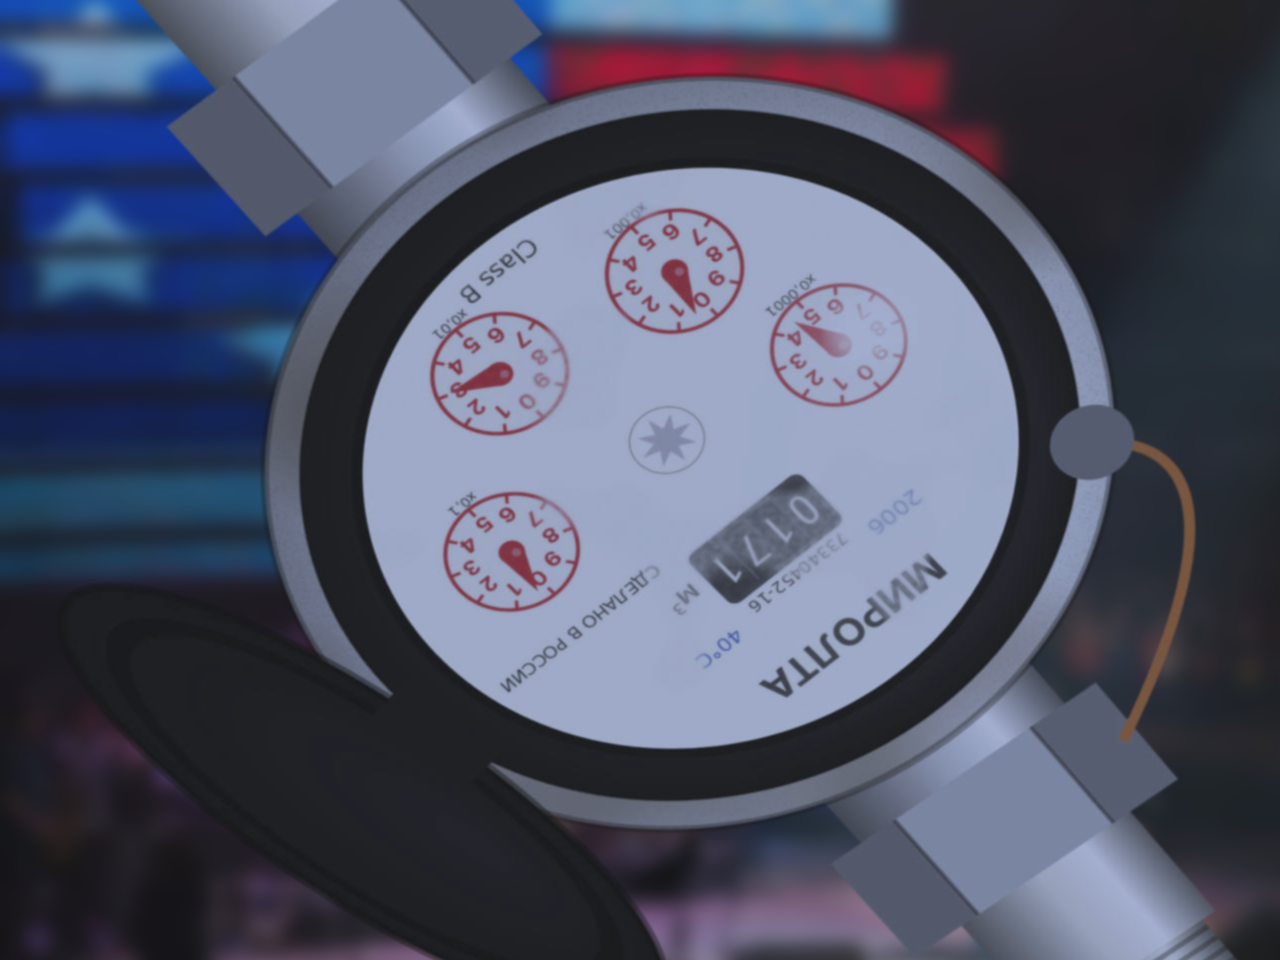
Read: 171.0304 m³
